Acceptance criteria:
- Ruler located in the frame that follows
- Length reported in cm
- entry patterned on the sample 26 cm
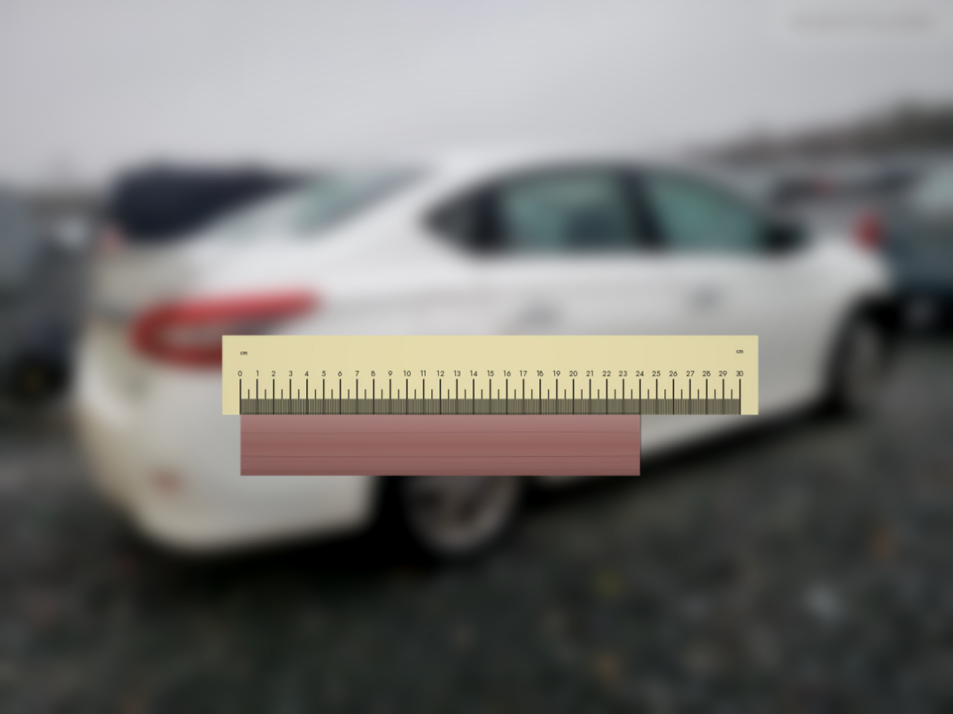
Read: 24 cm
